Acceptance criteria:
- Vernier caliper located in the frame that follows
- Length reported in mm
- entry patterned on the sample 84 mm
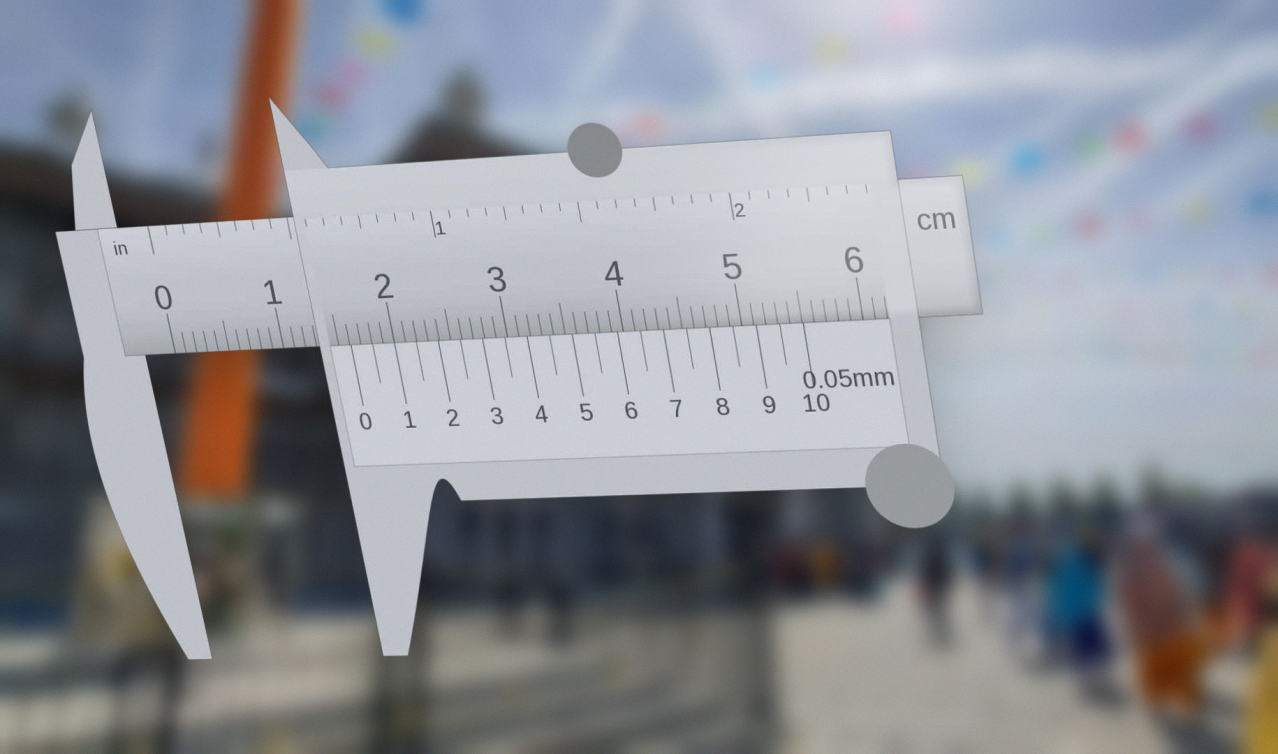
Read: 16.1 mm
